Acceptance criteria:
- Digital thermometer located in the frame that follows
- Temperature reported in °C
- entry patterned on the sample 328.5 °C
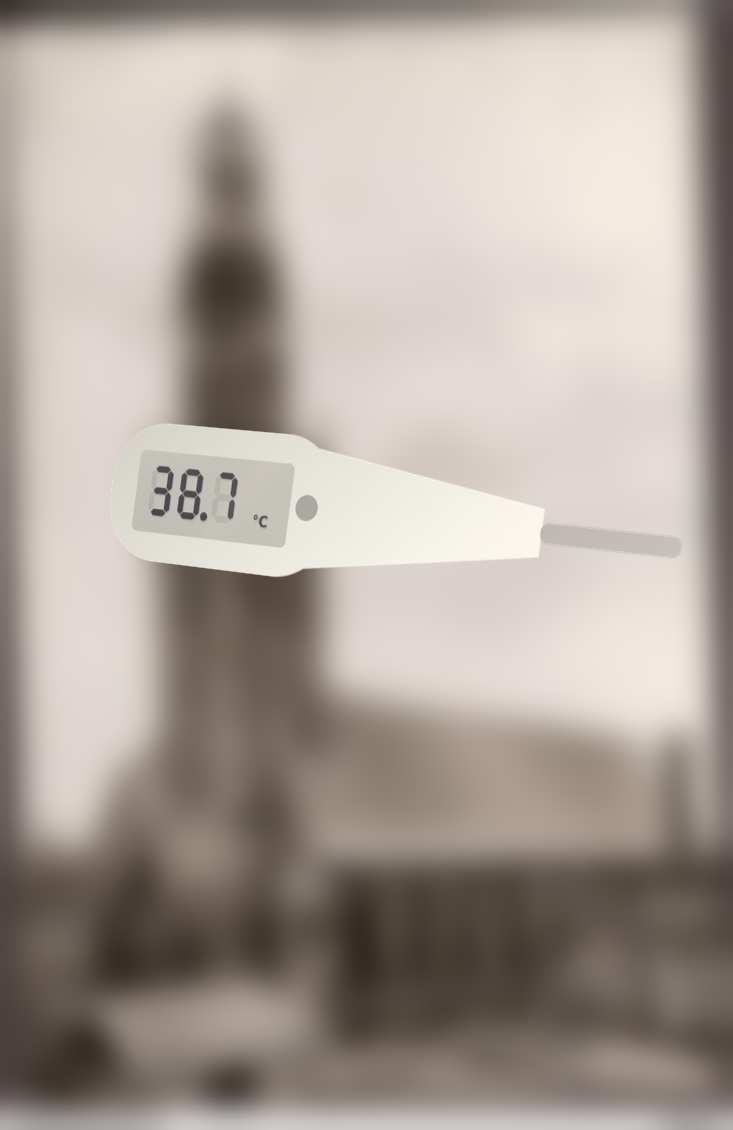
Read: 38.7 °C
